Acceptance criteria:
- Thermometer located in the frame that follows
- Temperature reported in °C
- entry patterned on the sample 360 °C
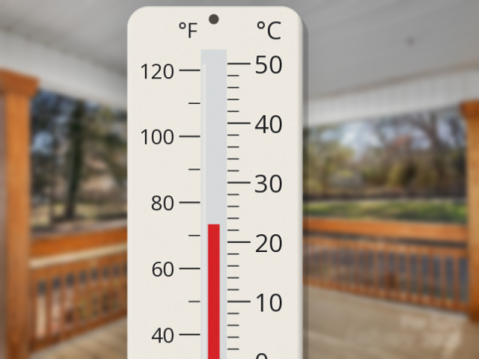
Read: 23 °C
